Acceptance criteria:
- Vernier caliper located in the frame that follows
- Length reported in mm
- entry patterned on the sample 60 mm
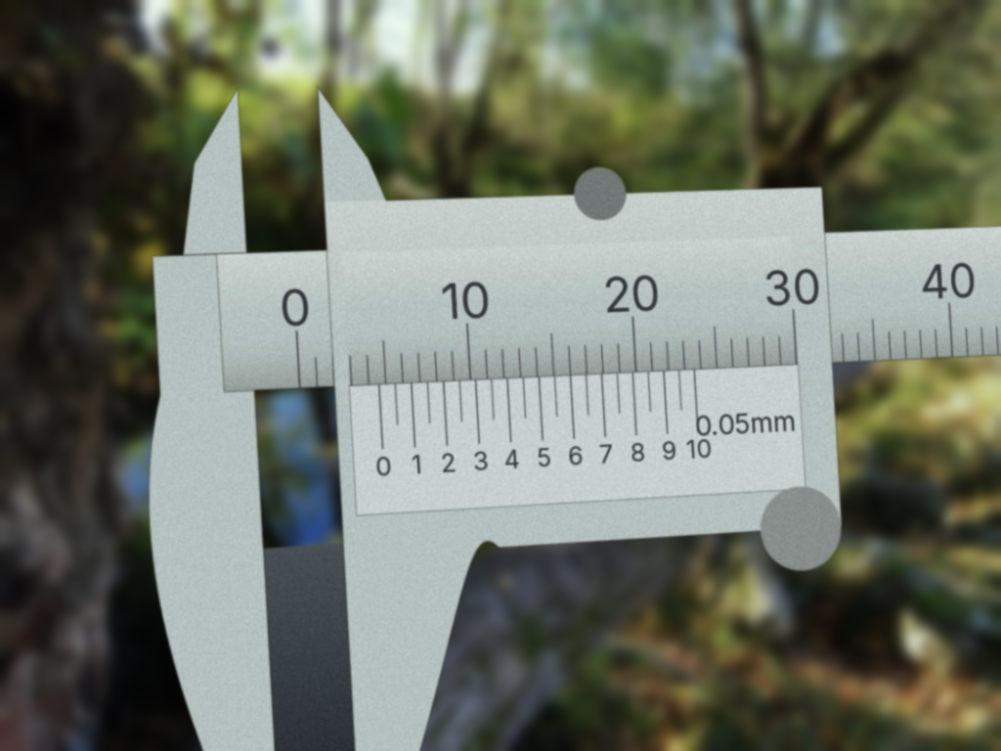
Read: 4.6 mm
